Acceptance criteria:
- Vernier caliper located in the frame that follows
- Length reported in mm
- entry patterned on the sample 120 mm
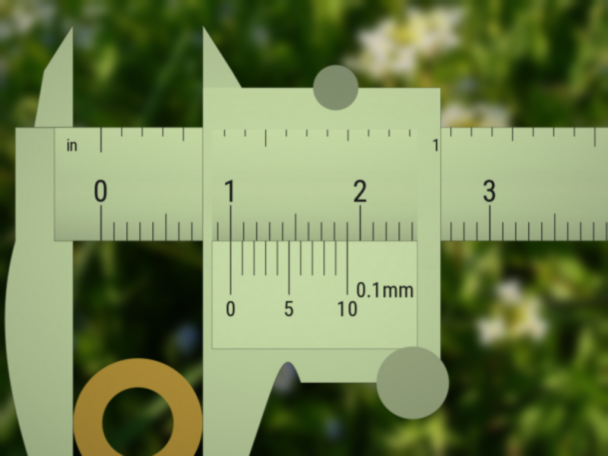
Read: 10.0 mm
